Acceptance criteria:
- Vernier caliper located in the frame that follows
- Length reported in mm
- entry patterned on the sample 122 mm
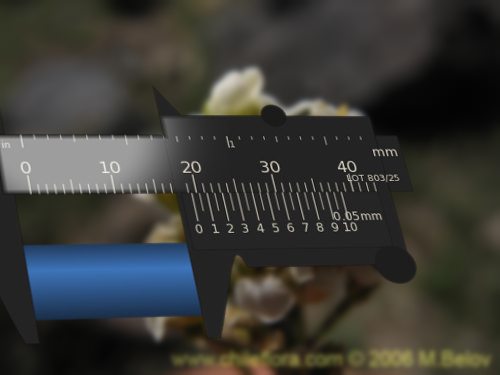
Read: 19.4 mm
